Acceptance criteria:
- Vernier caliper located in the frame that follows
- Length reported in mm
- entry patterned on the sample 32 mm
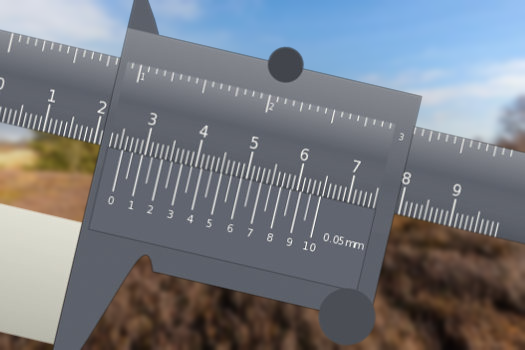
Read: 25.6 mm
